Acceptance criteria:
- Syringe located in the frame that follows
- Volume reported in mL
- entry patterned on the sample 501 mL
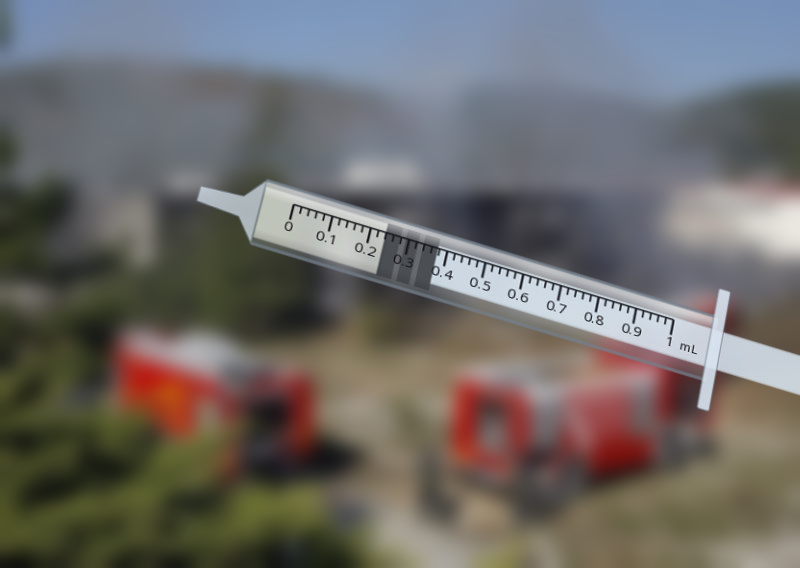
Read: 0.24 mL
